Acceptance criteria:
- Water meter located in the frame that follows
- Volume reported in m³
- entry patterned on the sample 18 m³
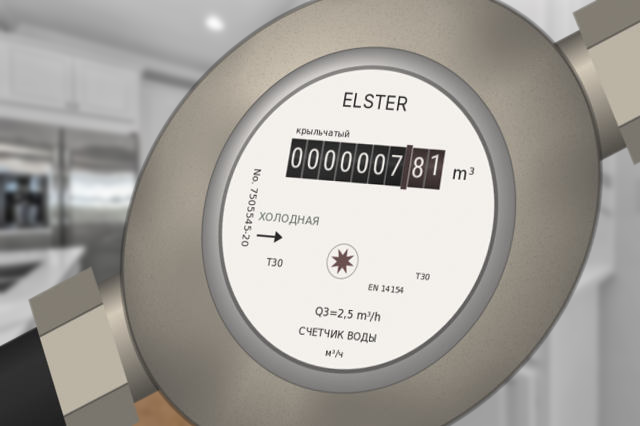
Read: 7.81 m³
